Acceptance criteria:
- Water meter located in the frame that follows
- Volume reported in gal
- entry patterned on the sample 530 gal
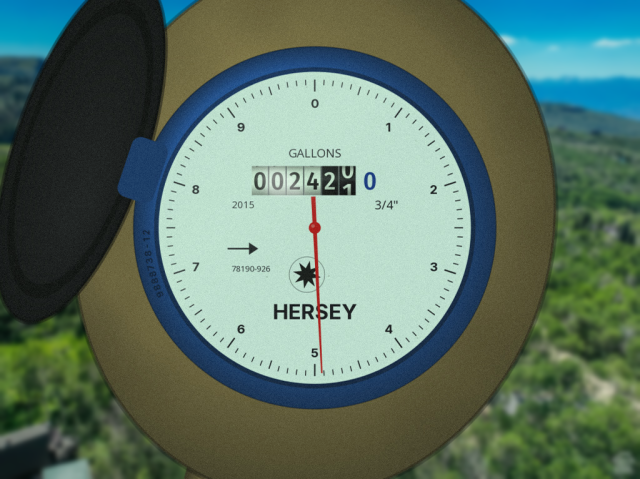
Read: 24204.9 gal
